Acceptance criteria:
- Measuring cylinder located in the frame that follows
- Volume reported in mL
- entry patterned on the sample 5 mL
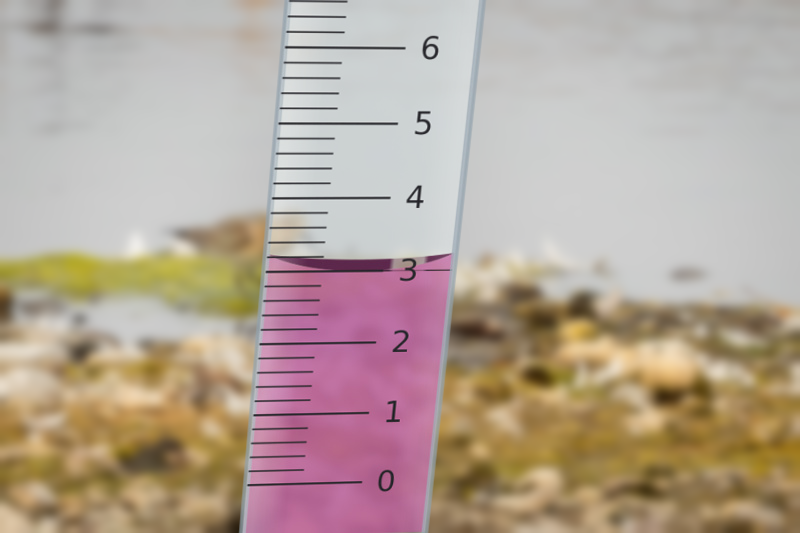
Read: 3 mL
